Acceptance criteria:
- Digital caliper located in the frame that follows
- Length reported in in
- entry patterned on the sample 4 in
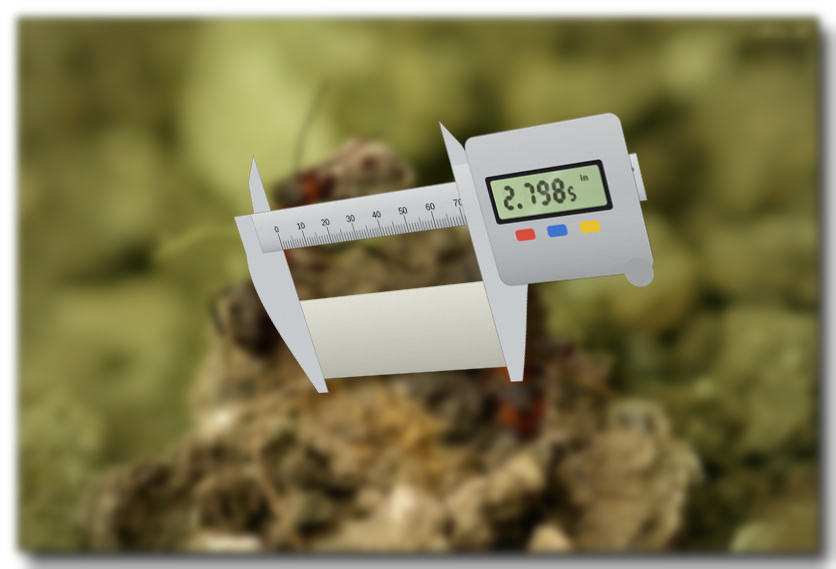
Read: 2.7985 in
